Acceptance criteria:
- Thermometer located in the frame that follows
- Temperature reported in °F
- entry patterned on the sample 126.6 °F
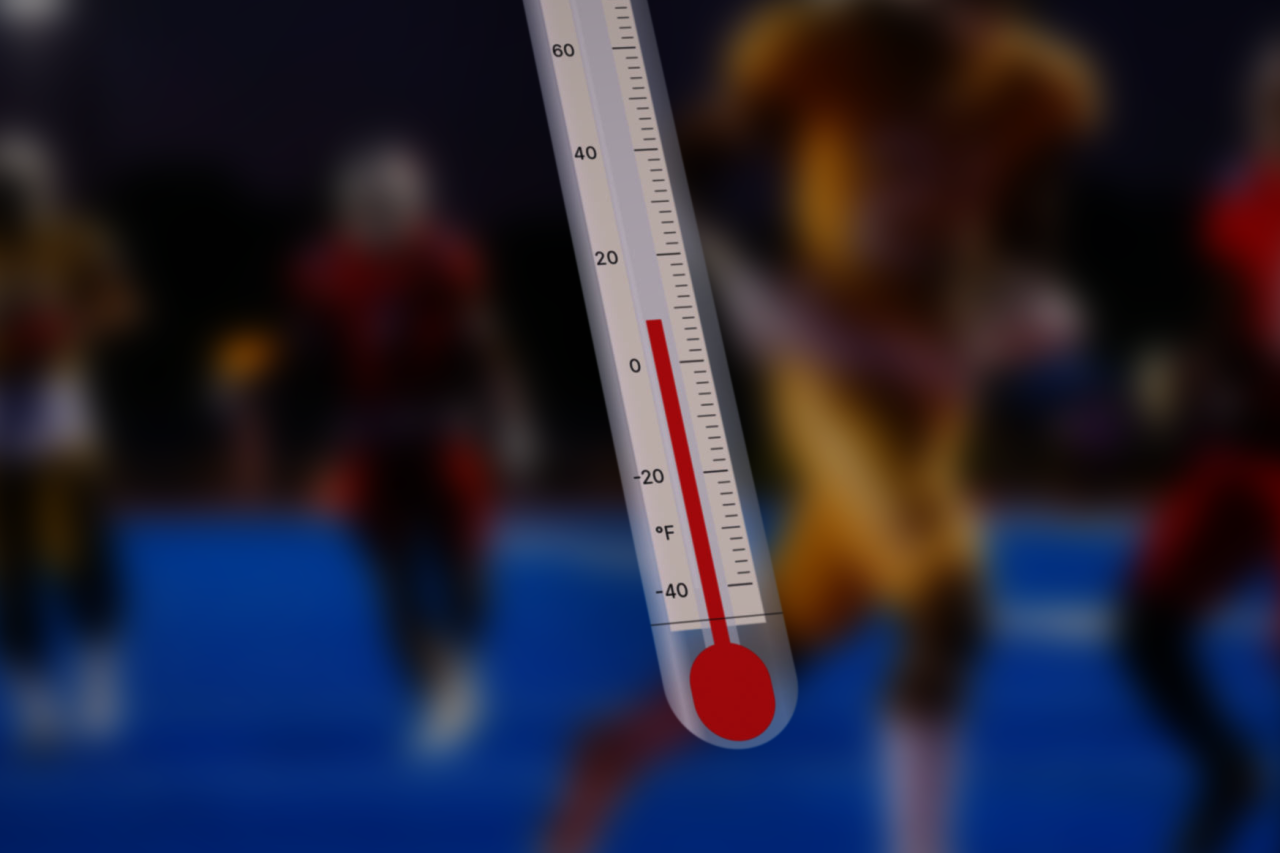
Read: 8 °F
